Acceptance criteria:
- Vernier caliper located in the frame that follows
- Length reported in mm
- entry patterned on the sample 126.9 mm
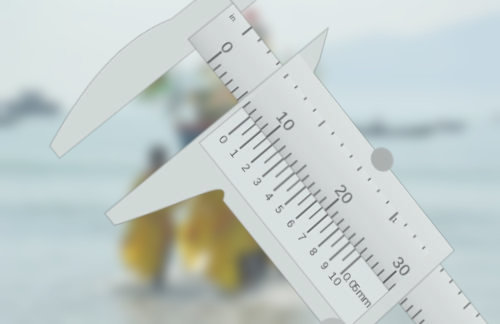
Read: 7.2 mm
